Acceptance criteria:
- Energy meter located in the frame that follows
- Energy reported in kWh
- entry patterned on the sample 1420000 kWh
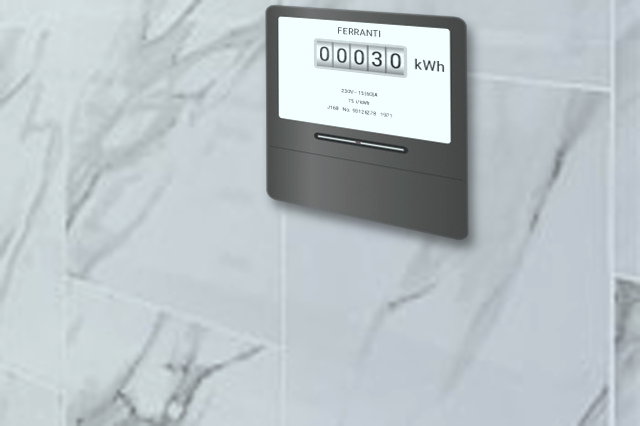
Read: 30 kWh
